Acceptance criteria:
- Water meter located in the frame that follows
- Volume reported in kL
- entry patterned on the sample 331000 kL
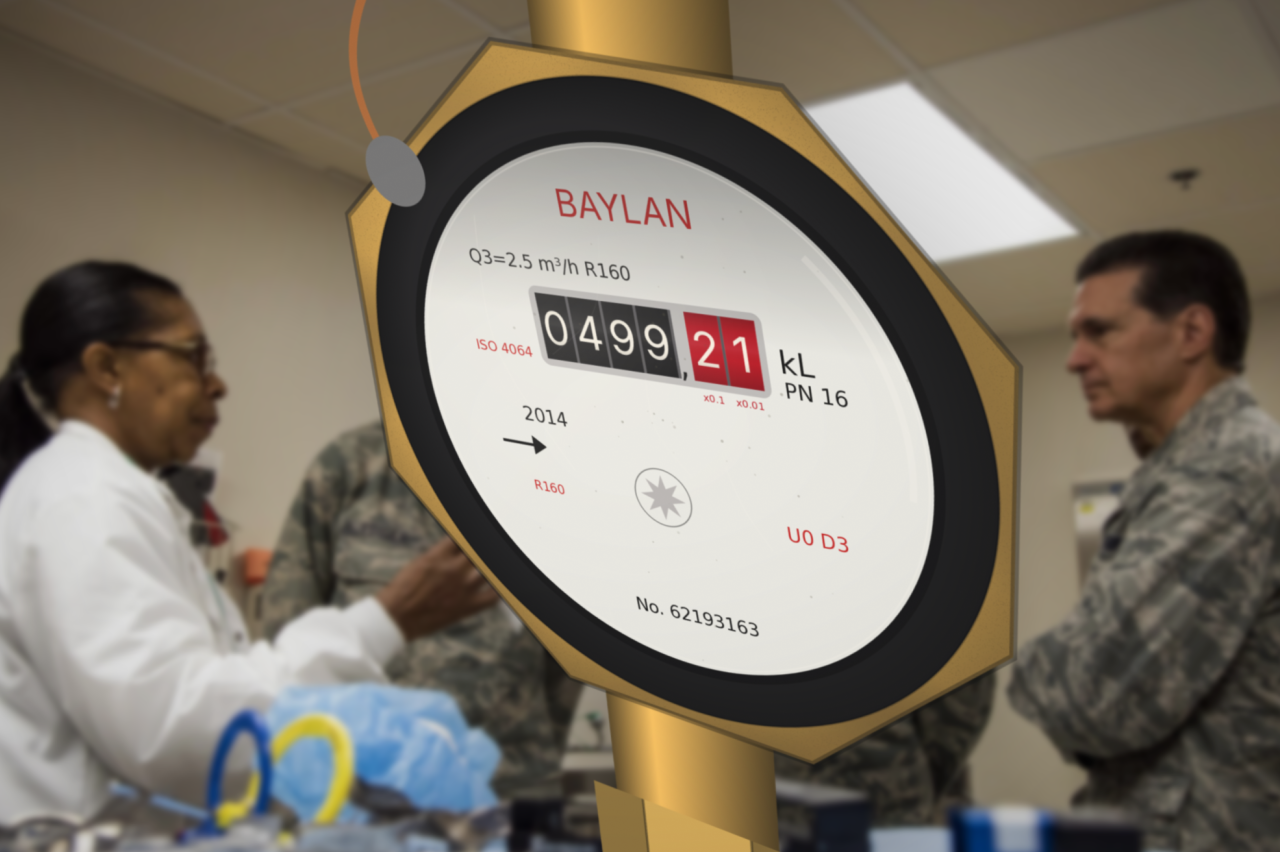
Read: 499.21 kL
